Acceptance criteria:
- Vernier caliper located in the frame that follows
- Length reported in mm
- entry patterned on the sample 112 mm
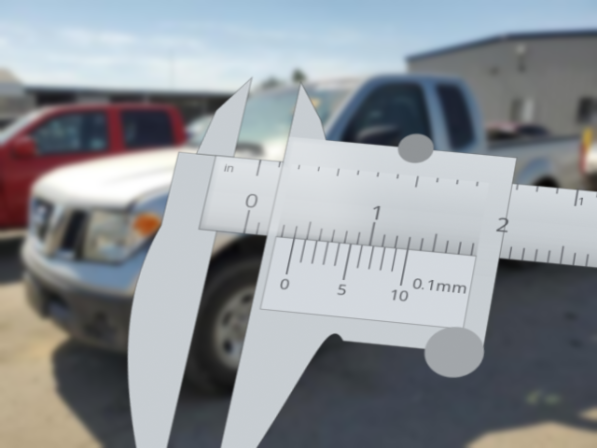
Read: 4.0 mm
